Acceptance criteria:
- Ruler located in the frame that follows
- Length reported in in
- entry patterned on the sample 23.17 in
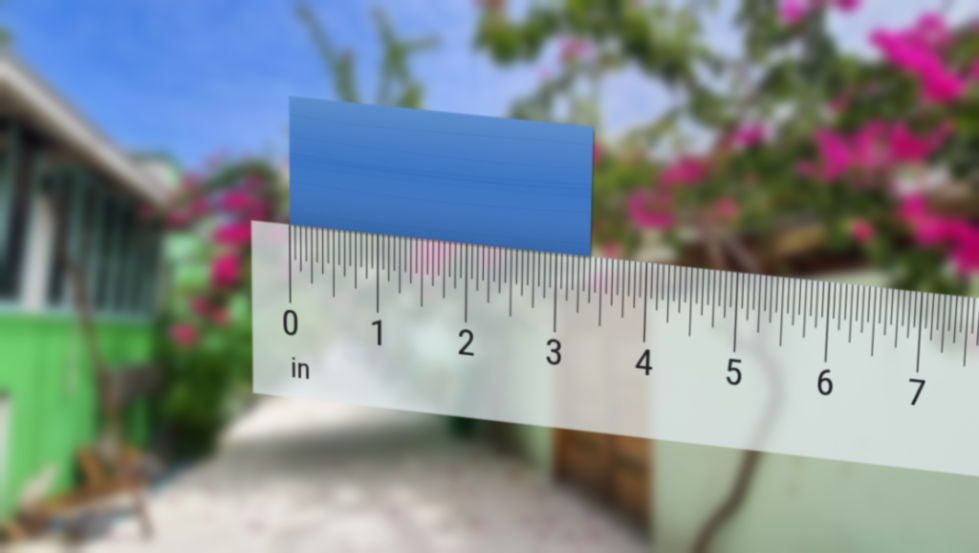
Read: 3.375 in
